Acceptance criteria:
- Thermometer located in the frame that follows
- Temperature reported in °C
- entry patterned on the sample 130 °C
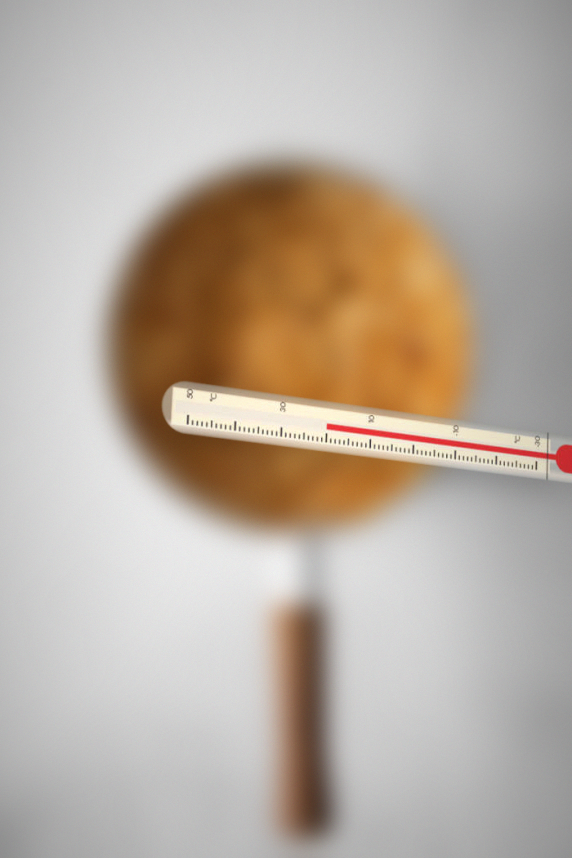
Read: 20 °C
